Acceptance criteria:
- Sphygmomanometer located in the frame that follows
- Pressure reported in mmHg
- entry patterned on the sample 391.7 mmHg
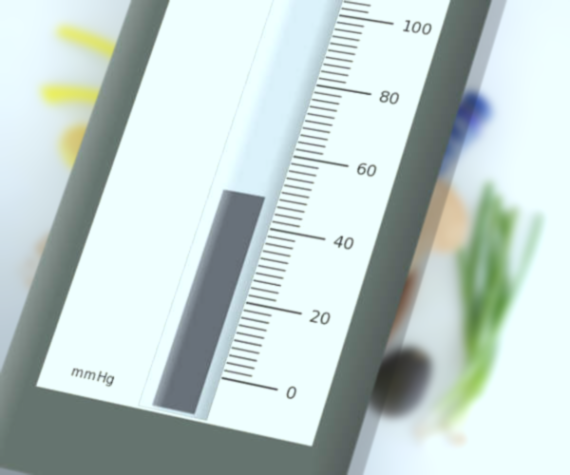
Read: 48 mmHg
